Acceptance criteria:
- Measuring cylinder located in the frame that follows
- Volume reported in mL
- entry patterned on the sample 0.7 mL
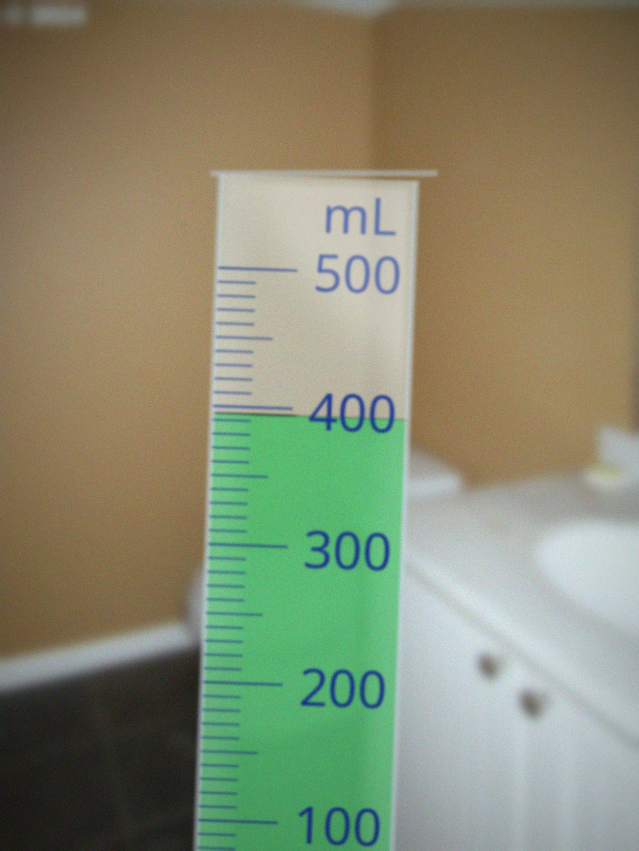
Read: 395 mL
